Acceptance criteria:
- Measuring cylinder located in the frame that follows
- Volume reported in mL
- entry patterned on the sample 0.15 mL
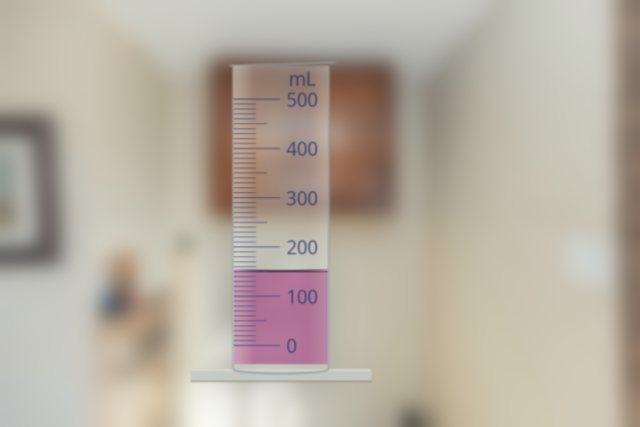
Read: 150 mL
